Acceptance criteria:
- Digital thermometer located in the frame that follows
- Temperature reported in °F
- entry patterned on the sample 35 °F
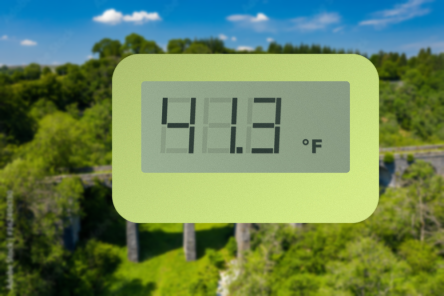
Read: 41.3 °F
